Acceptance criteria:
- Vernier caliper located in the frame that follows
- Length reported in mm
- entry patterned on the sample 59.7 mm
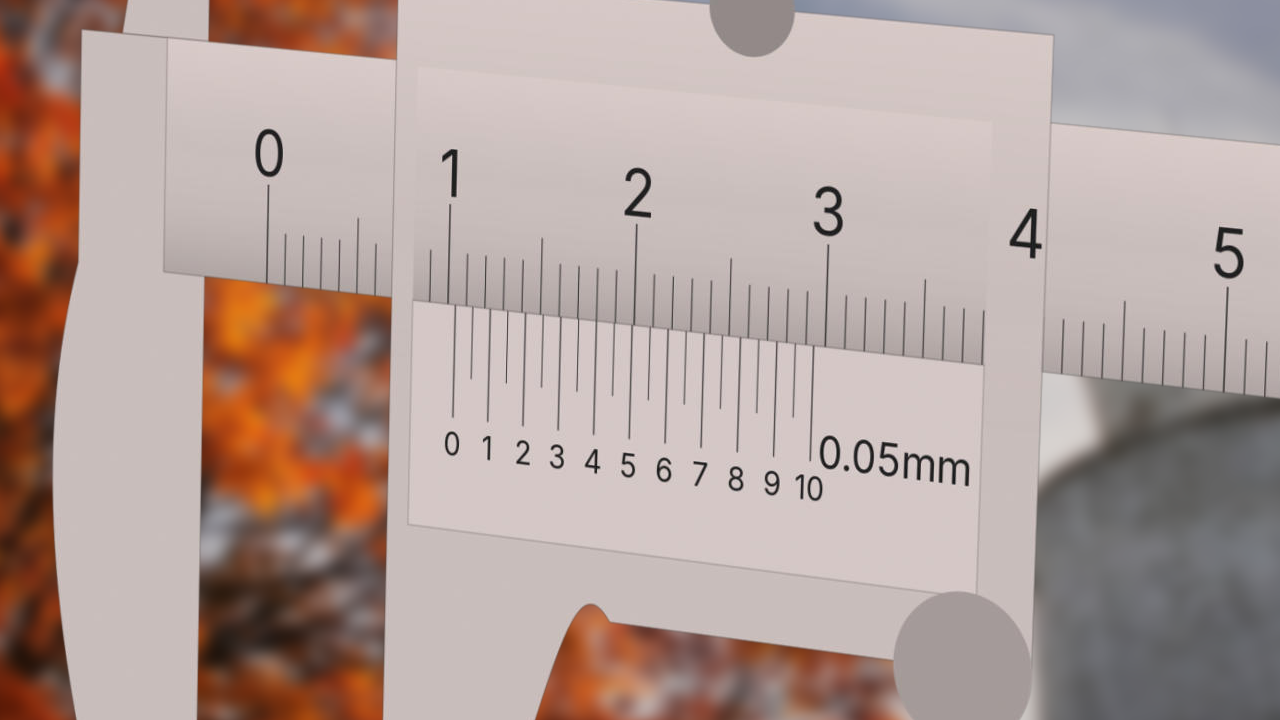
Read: 10.4 mm
